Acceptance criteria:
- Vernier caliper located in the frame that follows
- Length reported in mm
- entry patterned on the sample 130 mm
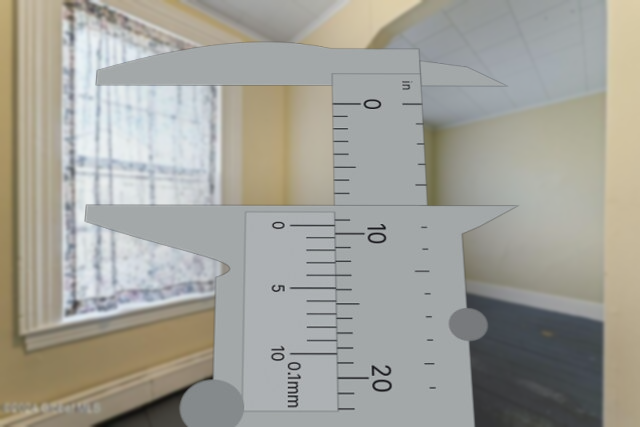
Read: 9.4 mm
